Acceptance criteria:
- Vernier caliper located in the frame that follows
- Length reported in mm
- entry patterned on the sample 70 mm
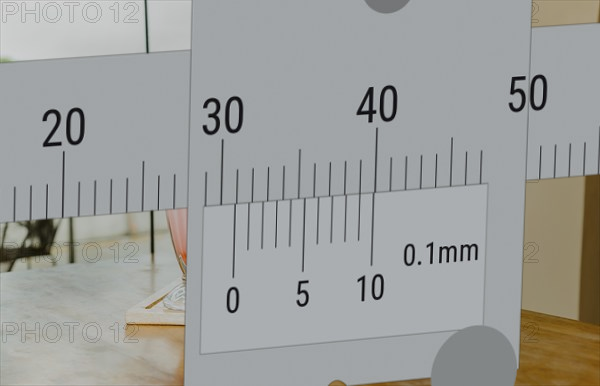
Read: 30.9 mm
